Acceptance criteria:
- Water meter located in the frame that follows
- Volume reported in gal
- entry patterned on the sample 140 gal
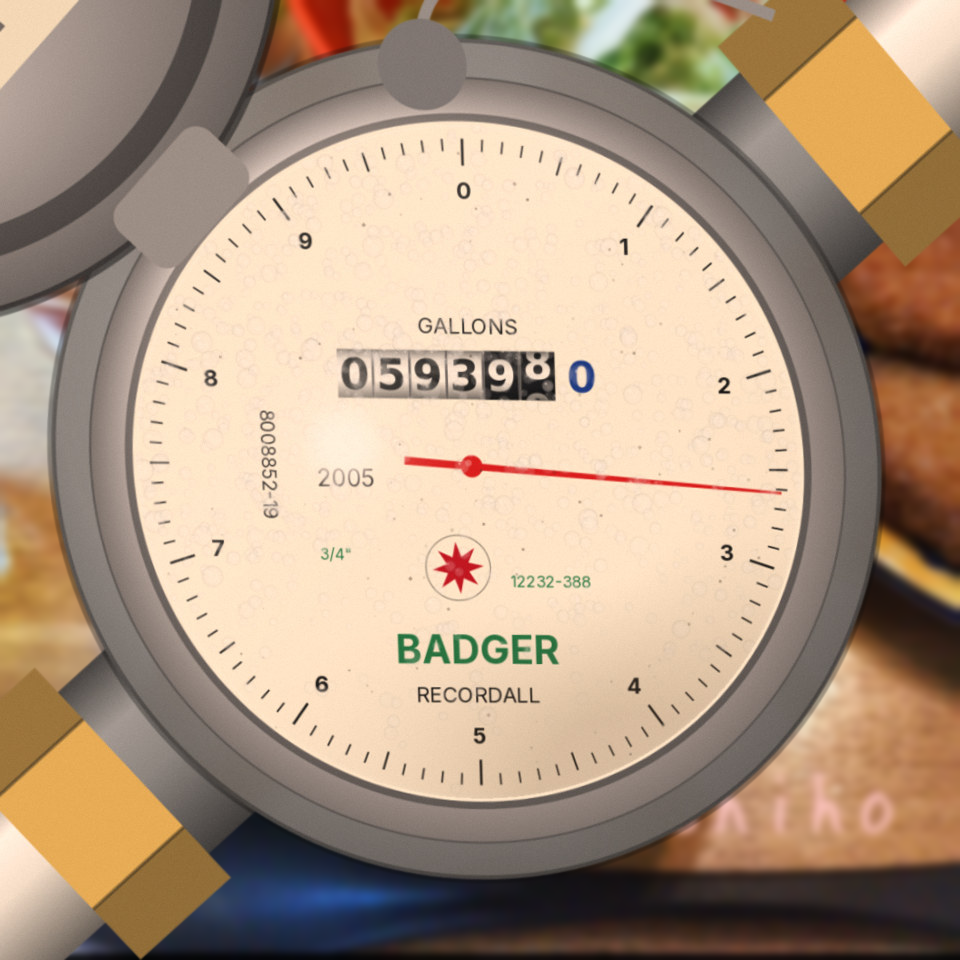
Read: 593982.6 gal
